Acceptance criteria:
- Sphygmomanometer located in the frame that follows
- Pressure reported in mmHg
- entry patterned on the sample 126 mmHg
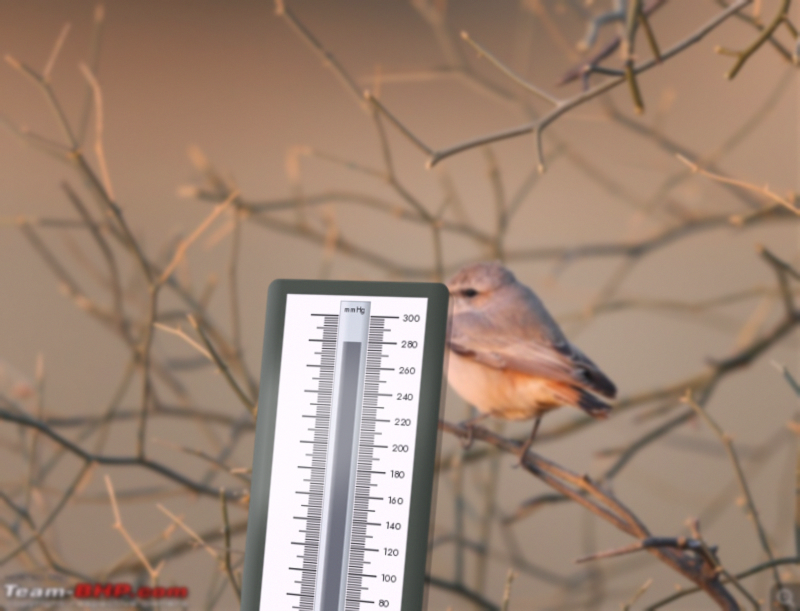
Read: 280 mmHg
